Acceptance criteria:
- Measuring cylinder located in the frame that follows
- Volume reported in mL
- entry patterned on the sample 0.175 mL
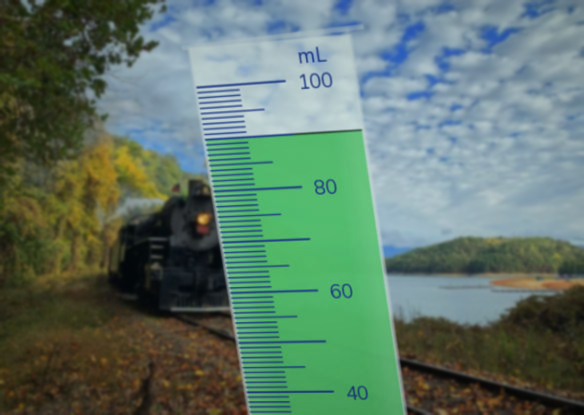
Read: 90 mL
